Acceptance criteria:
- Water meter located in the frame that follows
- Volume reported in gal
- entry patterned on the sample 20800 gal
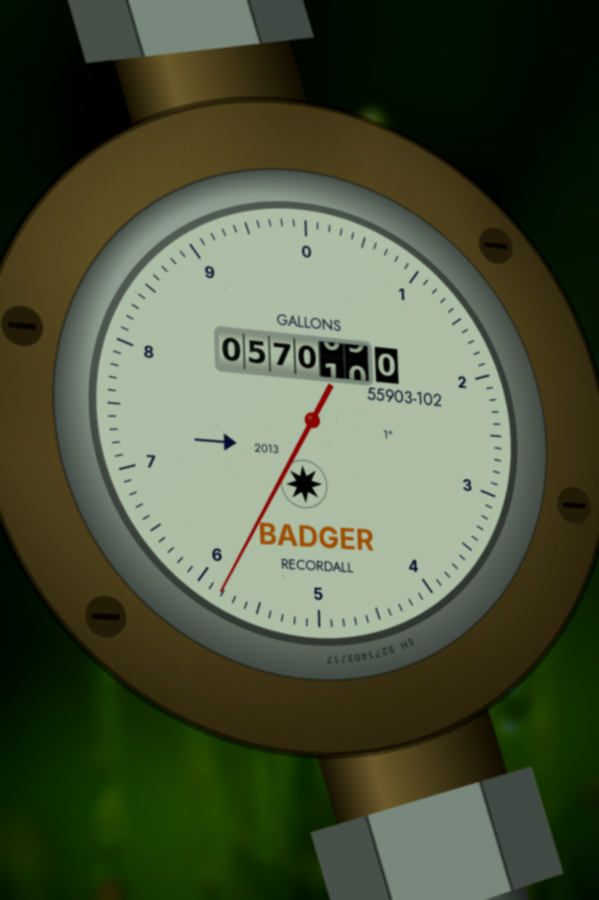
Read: 570095.8 gal
